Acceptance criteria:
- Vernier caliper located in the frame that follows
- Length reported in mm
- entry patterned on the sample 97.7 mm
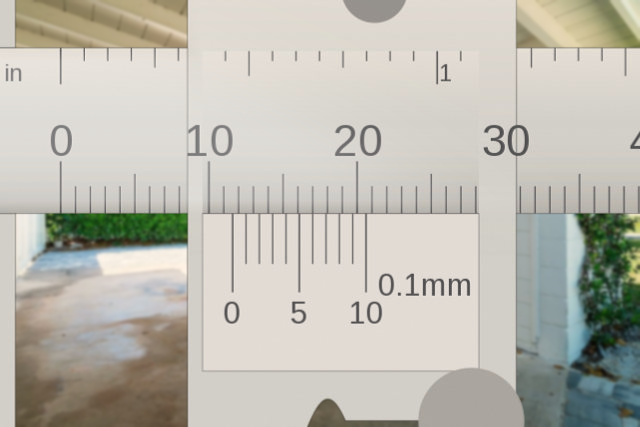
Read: 11.6 mm
